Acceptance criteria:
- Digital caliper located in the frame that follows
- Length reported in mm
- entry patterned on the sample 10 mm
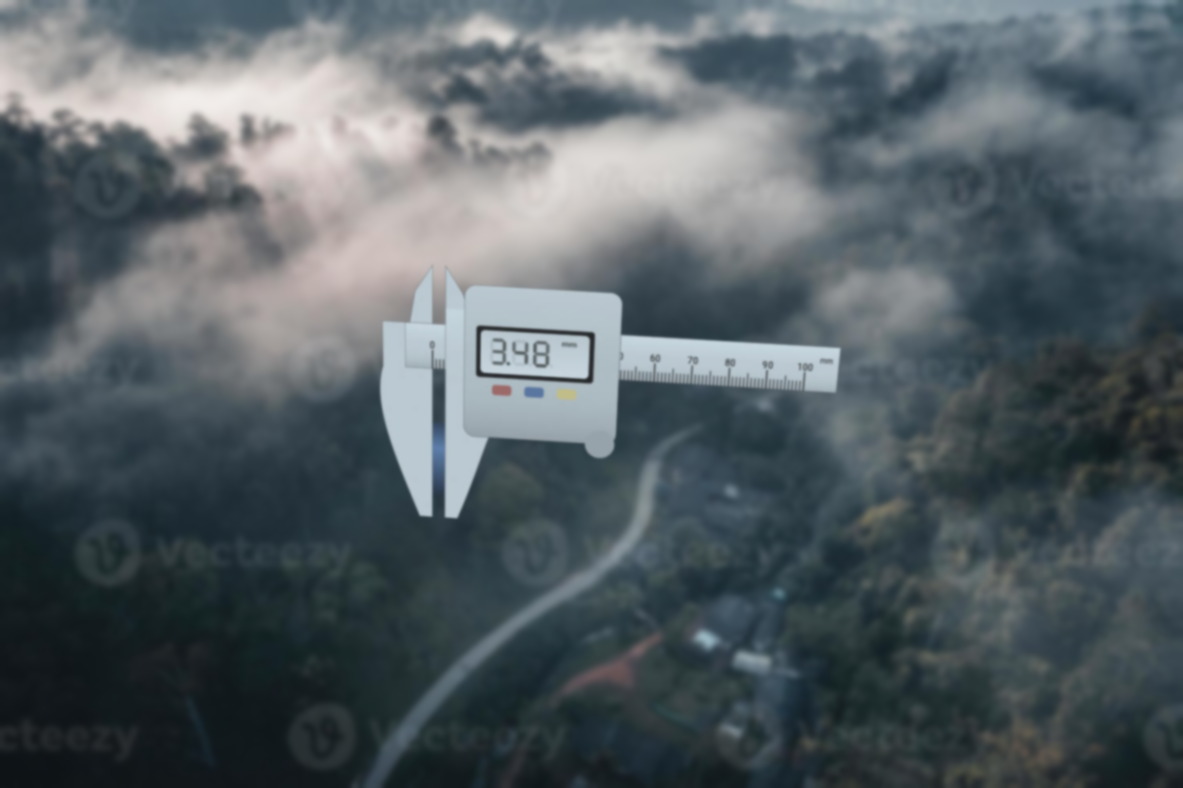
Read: 3.48 mm
